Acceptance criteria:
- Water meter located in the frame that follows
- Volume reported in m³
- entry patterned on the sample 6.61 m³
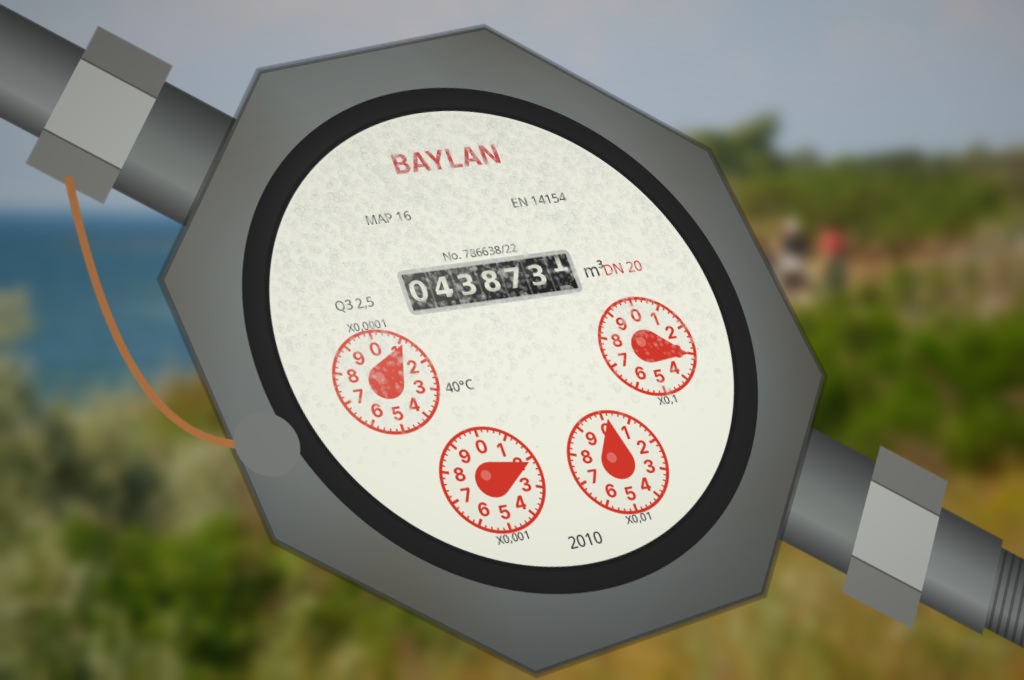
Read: 438731.3021 m³
